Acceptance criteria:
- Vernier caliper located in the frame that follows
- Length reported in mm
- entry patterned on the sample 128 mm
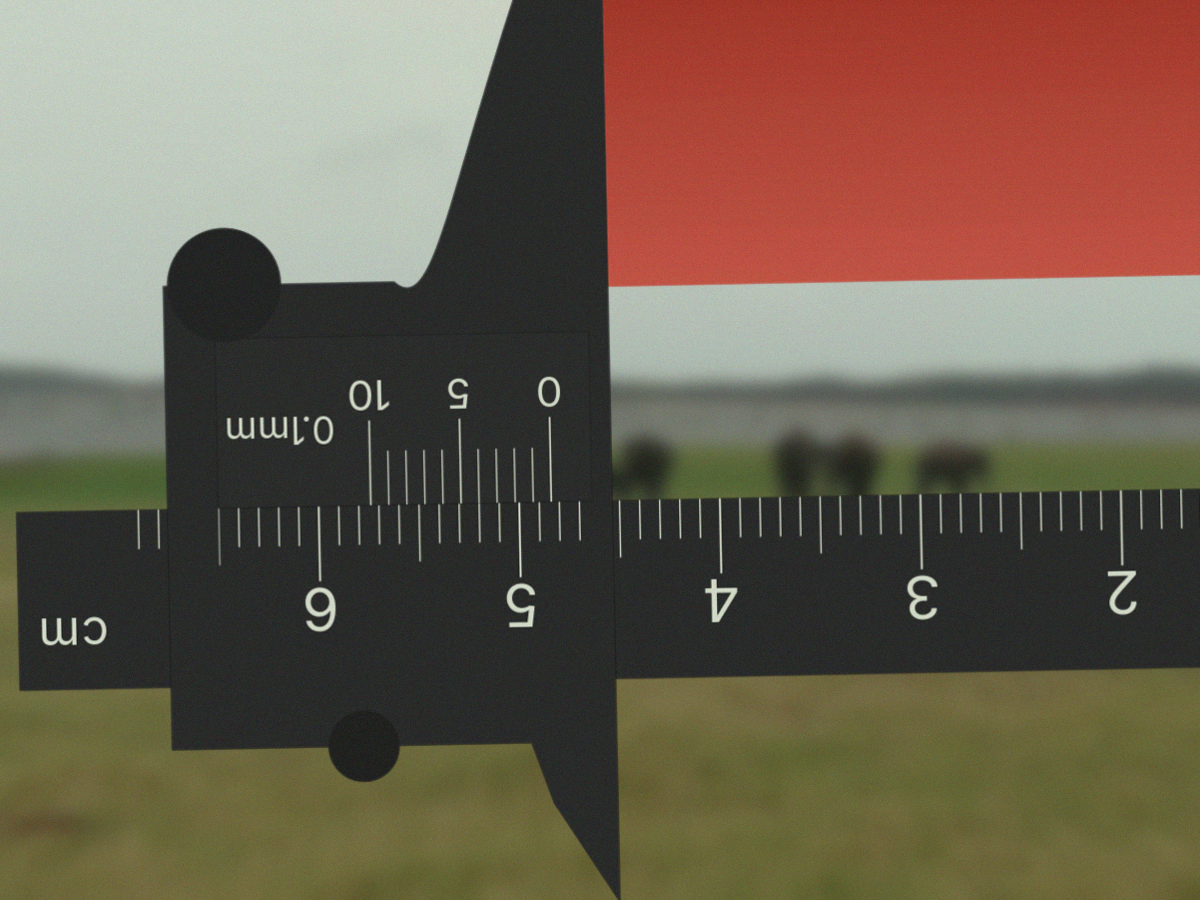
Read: 48.4 mm
